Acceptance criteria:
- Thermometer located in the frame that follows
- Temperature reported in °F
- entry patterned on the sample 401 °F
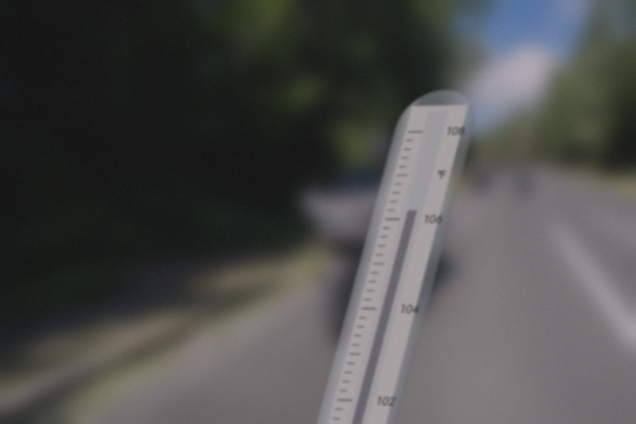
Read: 106.2 °F
